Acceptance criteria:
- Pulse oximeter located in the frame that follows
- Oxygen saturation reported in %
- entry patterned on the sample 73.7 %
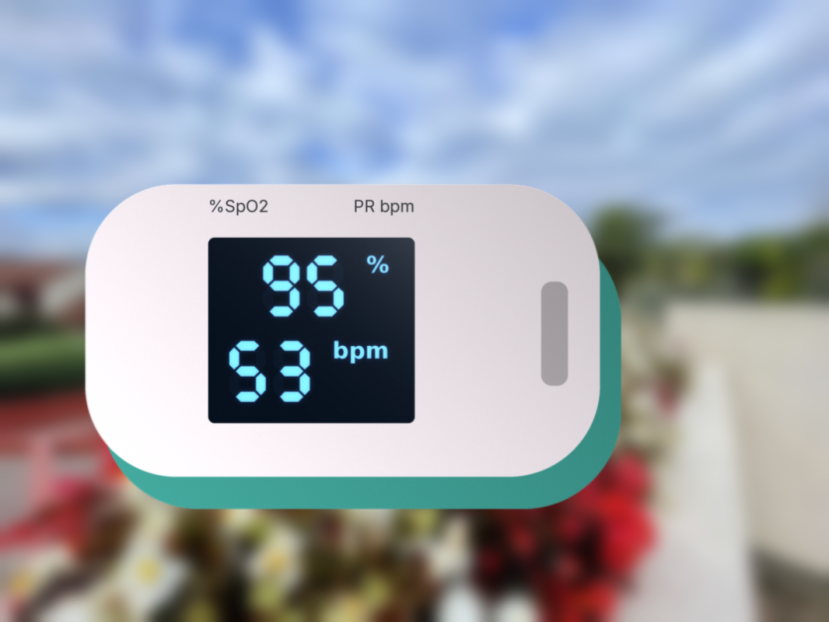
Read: 95 %
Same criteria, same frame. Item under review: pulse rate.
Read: 53 bpm
